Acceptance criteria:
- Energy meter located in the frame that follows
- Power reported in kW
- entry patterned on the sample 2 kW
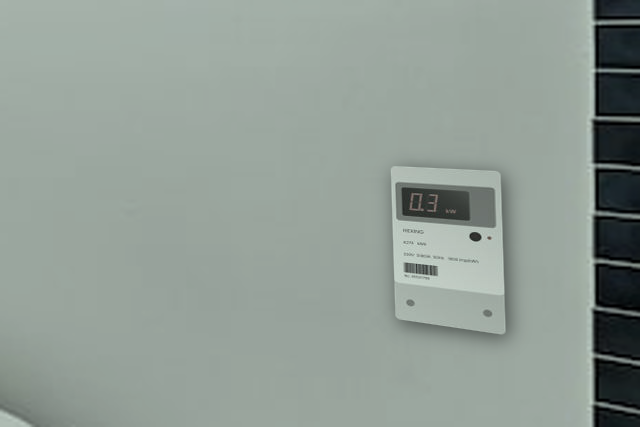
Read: 0.3 kW
